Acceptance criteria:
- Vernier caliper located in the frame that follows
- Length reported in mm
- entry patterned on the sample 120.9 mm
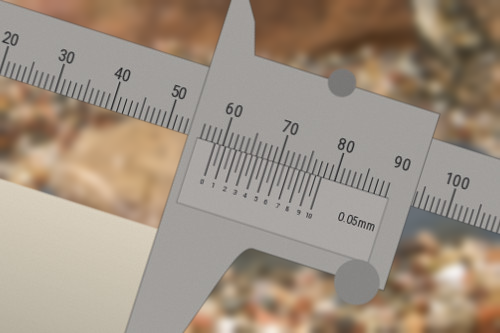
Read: 58.6 mm
